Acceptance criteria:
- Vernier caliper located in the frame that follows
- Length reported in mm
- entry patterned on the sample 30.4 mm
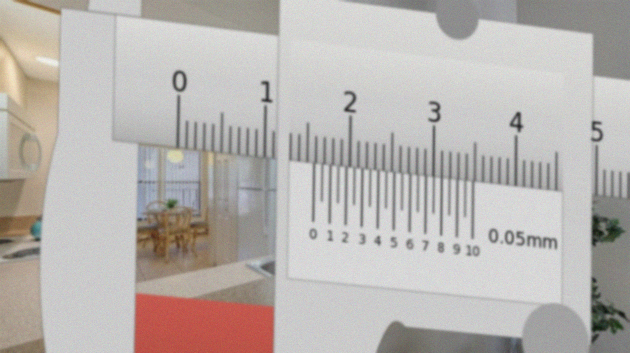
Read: 15.8 mm
